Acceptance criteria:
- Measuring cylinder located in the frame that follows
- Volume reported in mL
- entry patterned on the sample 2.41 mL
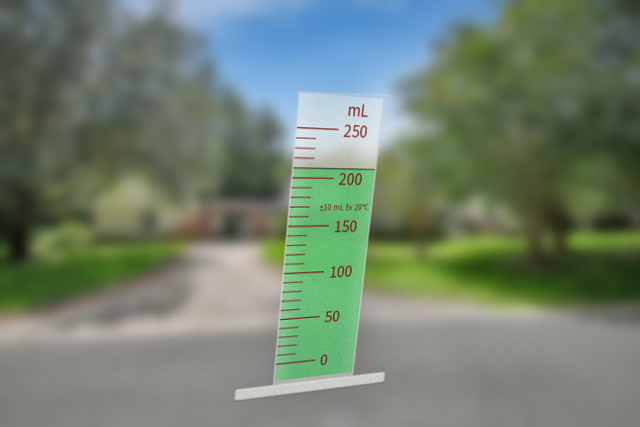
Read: 210 mL
